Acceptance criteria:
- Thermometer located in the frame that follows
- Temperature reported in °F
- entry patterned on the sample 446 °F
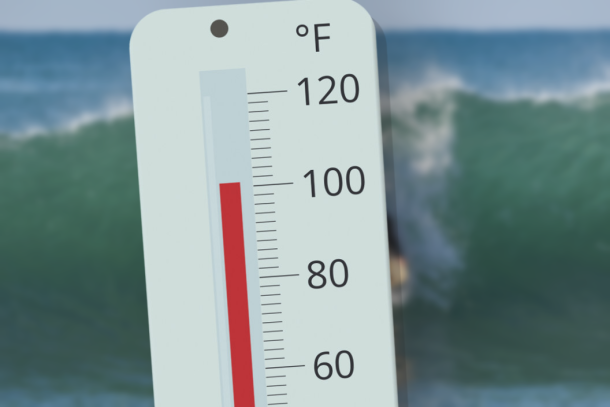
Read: 101 °F
